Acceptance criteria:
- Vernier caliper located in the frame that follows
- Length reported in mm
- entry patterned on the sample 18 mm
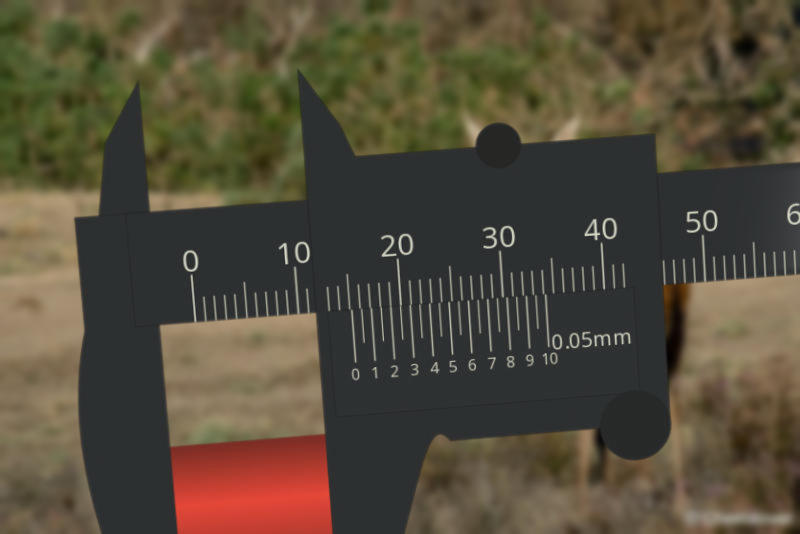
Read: 15.2 mm
